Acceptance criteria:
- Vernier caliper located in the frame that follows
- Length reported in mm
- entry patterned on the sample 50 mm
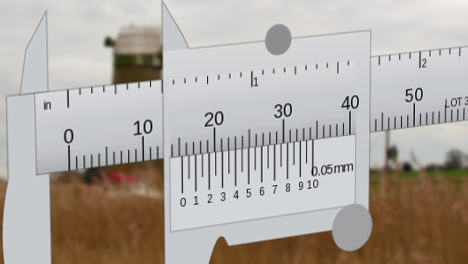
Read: 15.4 mm
